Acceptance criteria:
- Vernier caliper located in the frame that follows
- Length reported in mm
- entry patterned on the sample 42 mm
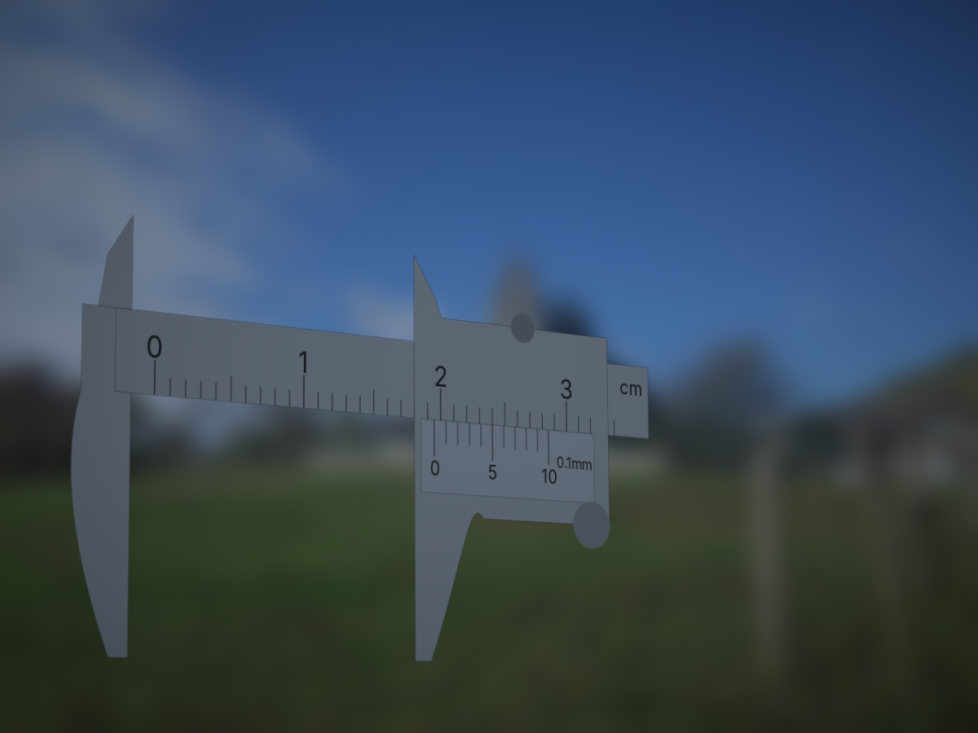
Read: 19.5 mm
